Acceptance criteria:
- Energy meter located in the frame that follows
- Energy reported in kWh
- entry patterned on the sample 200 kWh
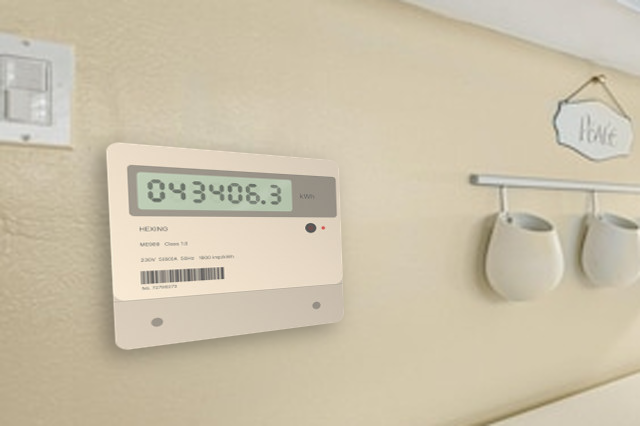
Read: 43406.3 kWh
